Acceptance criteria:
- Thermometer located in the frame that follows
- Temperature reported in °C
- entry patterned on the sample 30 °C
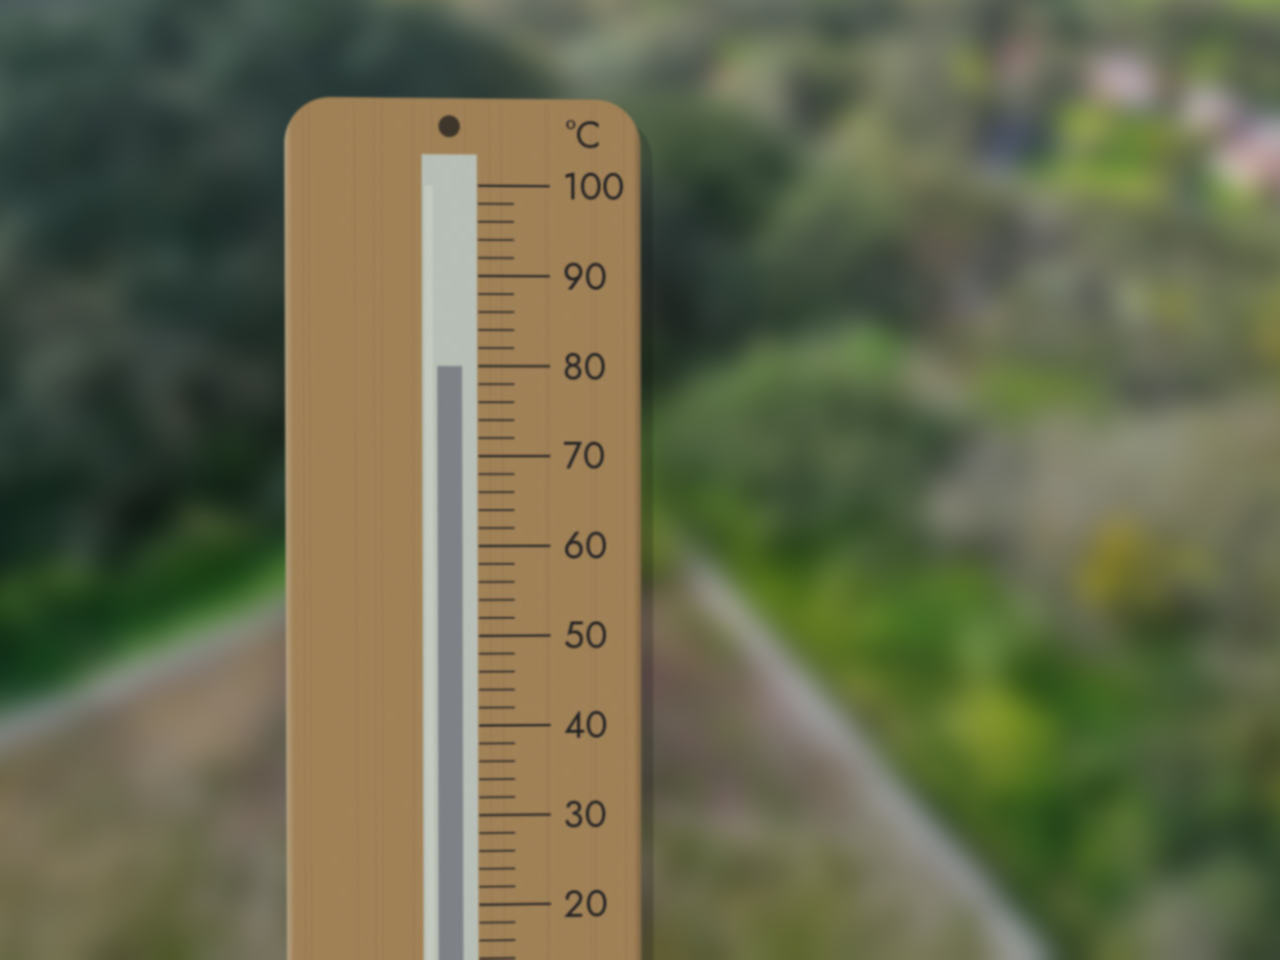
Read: 80 °C
